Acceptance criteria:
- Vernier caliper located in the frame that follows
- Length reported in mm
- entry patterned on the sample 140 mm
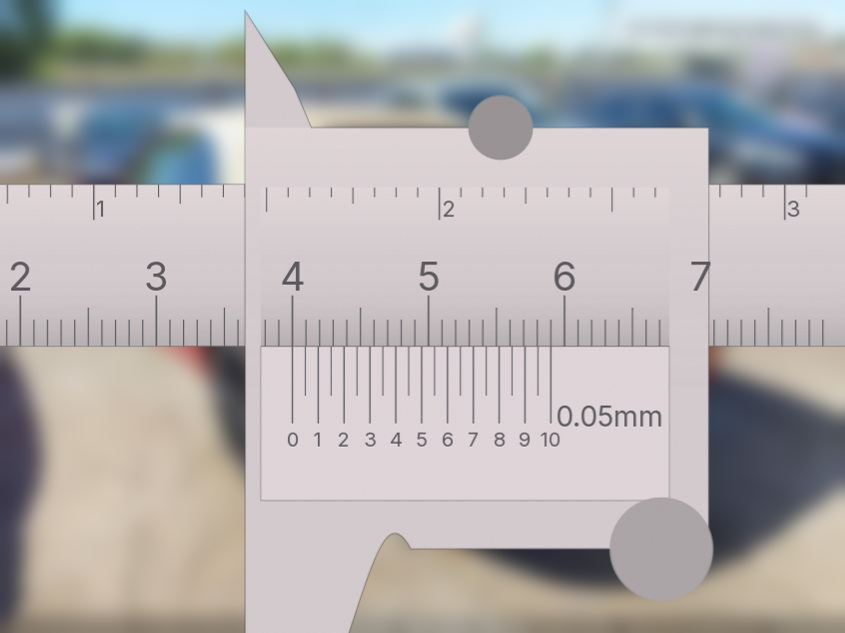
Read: 40.0 mm
